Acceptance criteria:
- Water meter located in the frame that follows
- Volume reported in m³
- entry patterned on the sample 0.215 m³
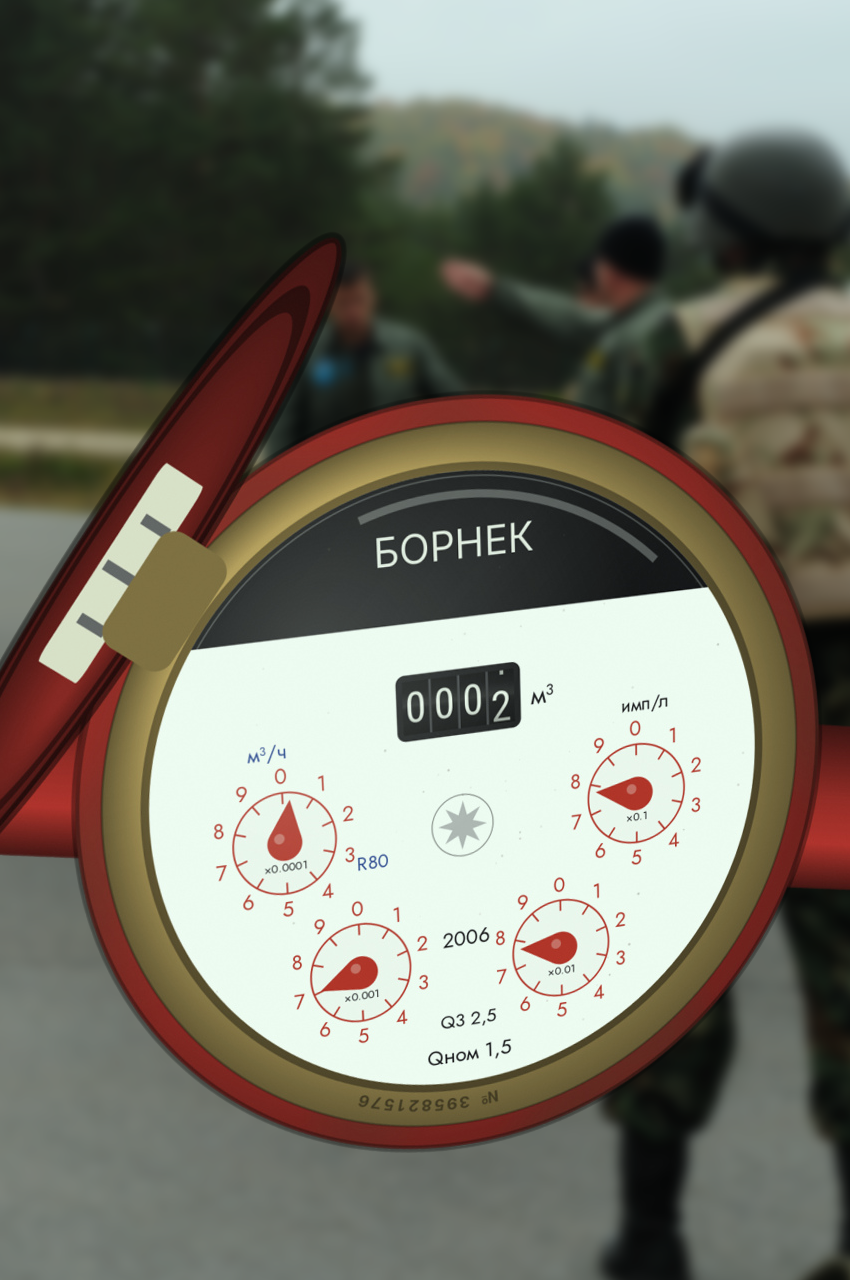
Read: 1.7770 m³
